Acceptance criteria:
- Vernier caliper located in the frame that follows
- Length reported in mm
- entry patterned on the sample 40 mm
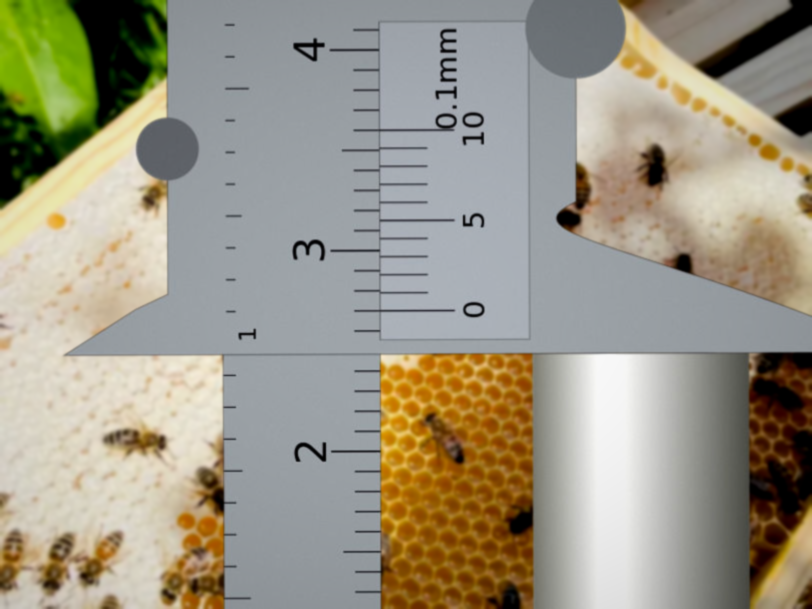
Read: 27.0 mm
